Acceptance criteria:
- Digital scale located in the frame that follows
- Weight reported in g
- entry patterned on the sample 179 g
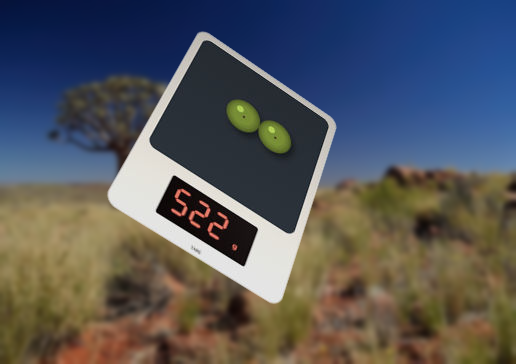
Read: 522 g
